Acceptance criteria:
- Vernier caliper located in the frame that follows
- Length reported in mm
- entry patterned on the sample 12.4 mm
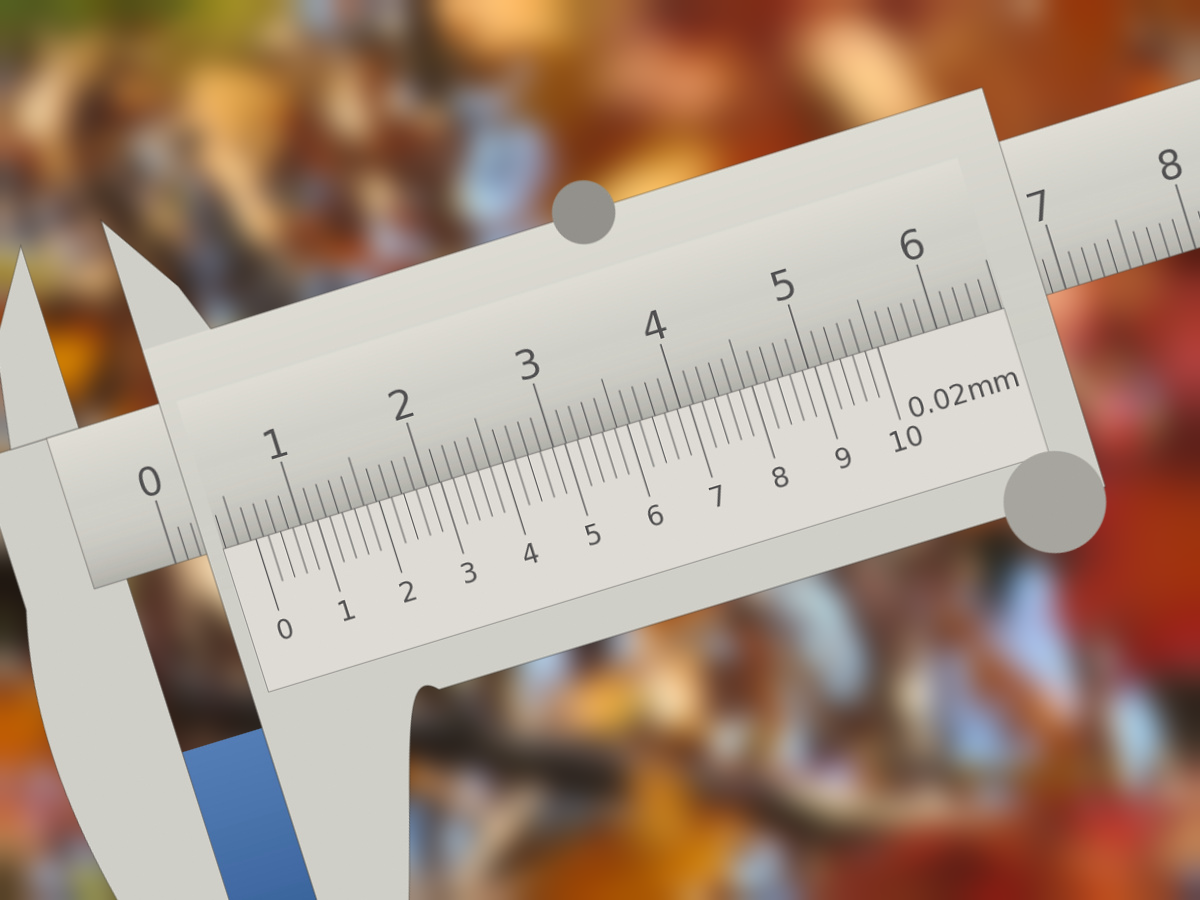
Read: 6.4 mm
